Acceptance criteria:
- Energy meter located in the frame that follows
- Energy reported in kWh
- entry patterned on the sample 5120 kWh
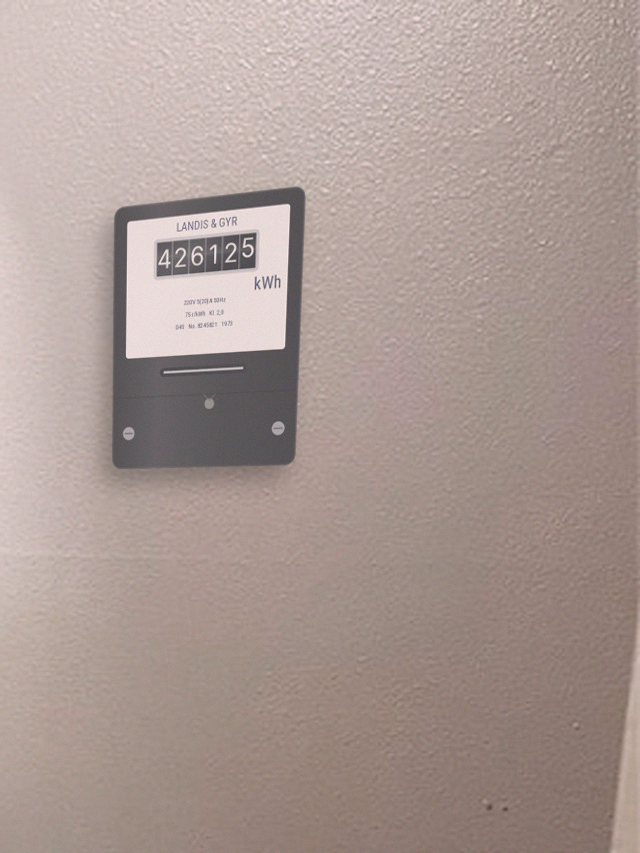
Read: 426125 kWh
